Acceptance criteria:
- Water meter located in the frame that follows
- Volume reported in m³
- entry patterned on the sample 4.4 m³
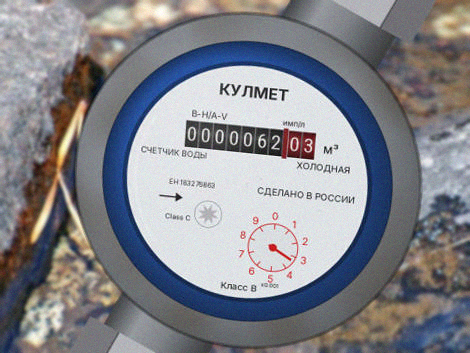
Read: 62.033 m³
